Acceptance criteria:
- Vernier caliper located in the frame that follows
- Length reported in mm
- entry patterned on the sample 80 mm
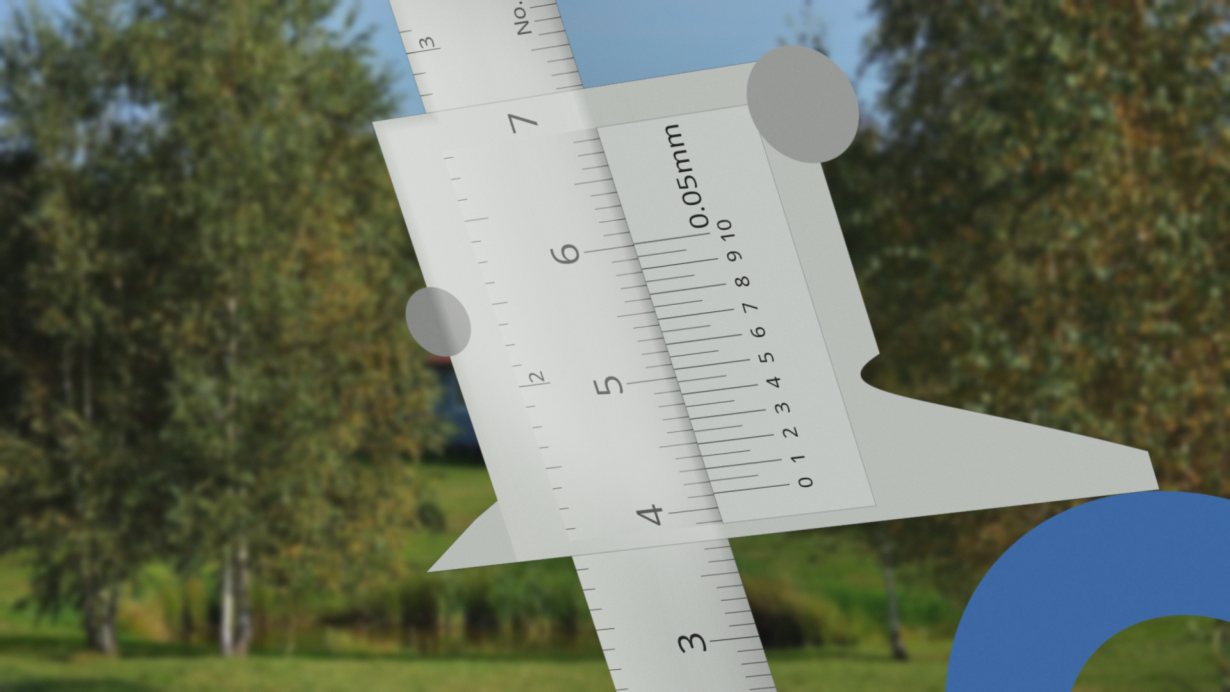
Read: 41.1 mm
